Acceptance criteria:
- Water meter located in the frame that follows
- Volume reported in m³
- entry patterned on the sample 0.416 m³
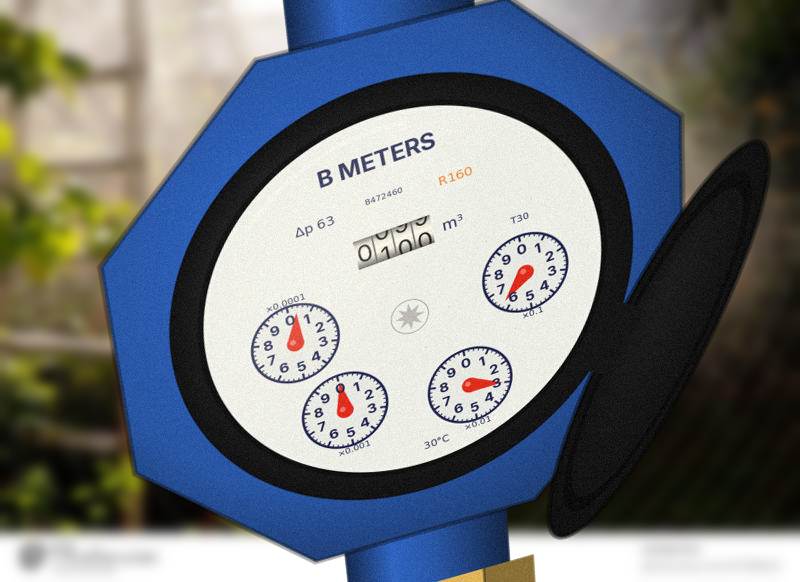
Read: 99.6300 m³
